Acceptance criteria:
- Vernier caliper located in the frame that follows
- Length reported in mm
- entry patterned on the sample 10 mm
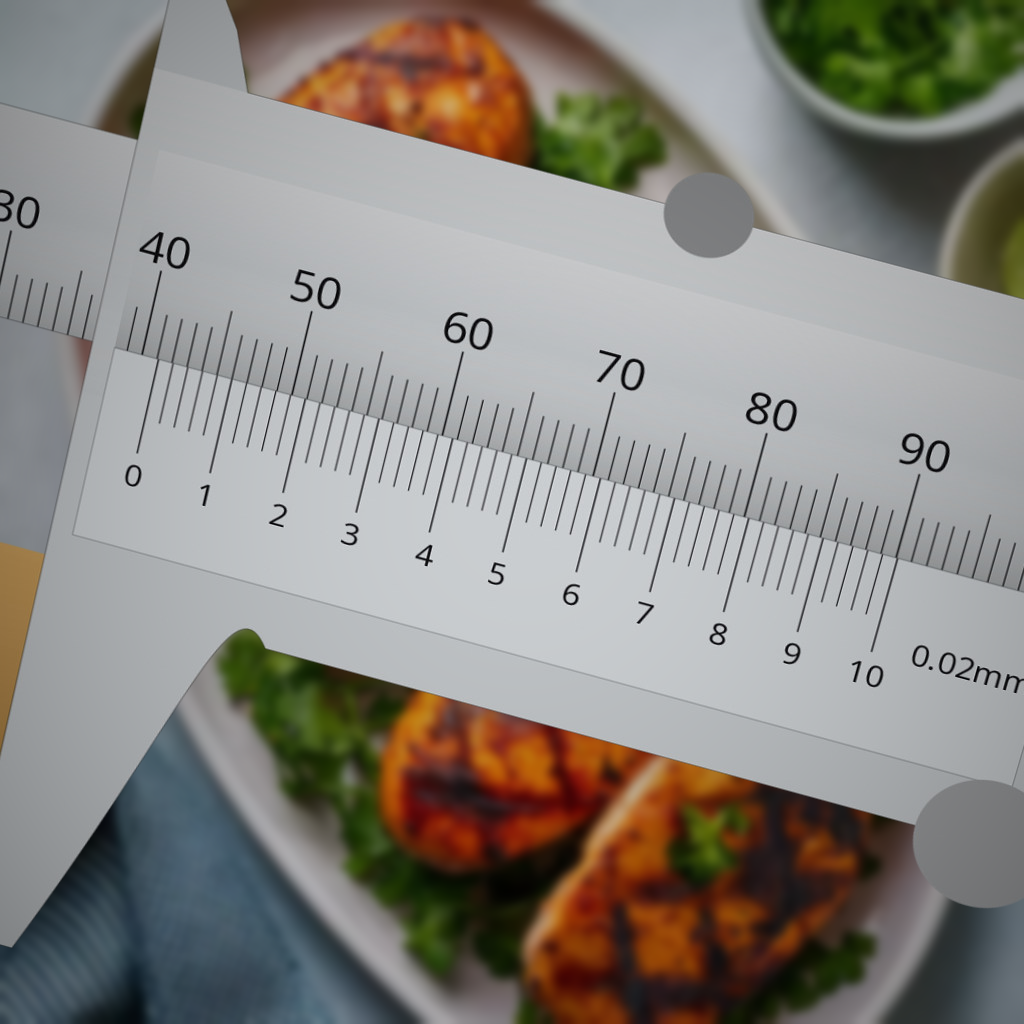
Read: 41.1 mm
